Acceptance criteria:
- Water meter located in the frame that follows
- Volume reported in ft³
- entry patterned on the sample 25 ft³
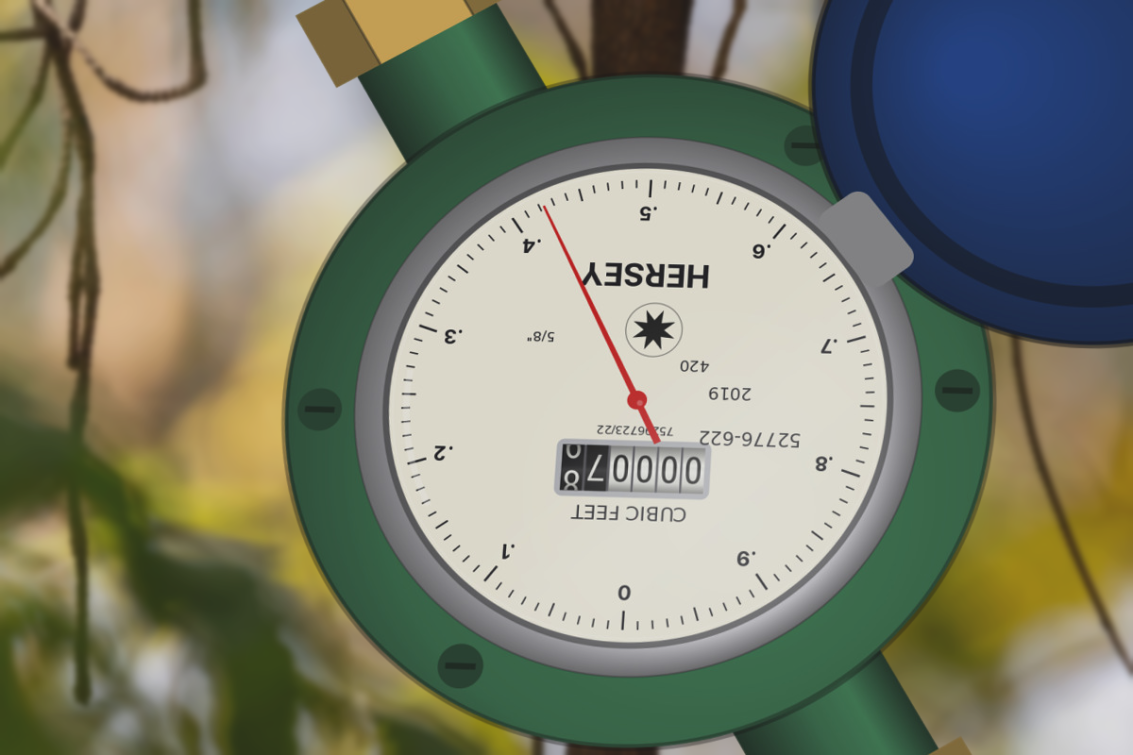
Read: 78.42 ft³
